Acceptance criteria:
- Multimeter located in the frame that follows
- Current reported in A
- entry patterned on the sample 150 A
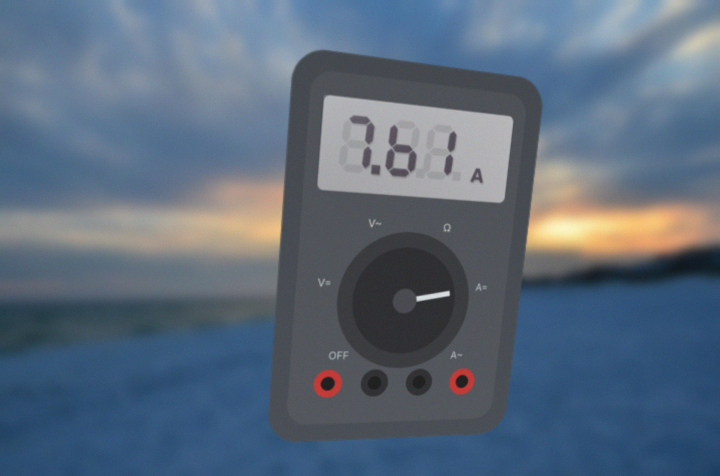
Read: 7.61 A
